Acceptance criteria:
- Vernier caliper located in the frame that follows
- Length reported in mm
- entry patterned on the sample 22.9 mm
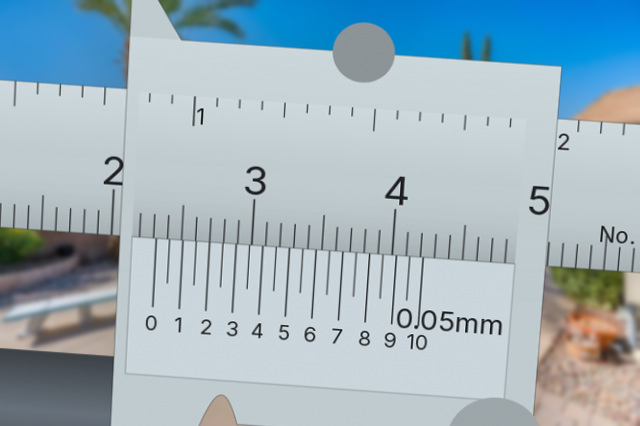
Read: 23.2 mm
